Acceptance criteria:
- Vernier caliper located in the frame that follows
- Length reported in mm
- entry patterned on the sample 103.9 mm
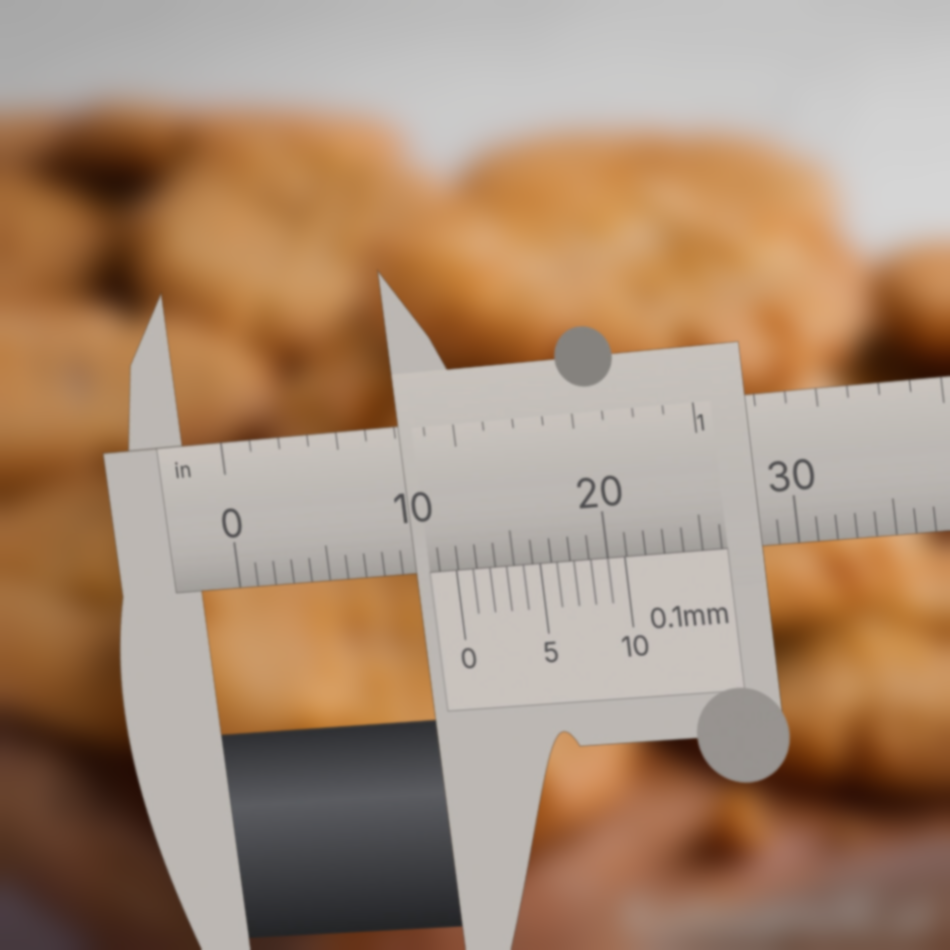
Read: 11.9 mm
